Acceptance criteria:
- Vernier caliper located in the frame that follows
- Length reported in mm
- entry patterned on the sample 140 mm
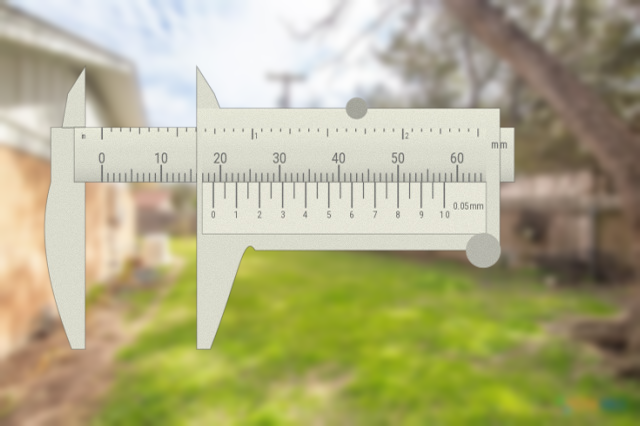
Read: 18.8 mm
